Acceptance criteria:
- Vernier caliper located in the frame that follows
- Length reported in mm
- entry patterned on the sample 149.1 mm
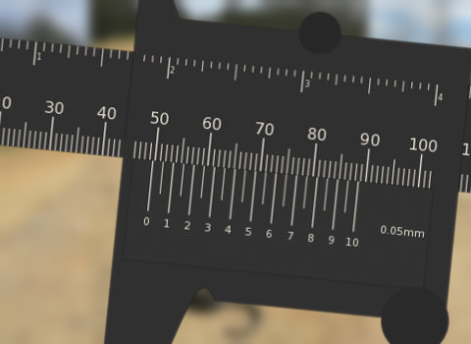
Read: 49.6 mm
